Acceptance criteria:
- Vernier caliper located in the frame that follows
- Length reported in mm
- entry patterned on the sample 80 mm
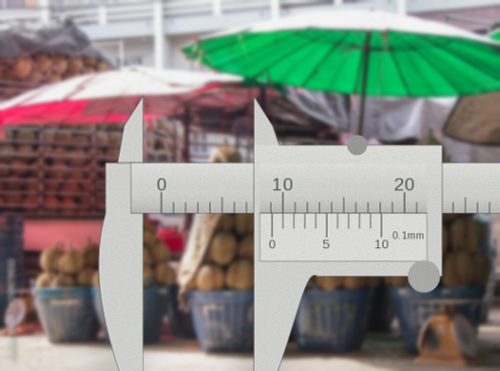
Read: 9.1 mm
